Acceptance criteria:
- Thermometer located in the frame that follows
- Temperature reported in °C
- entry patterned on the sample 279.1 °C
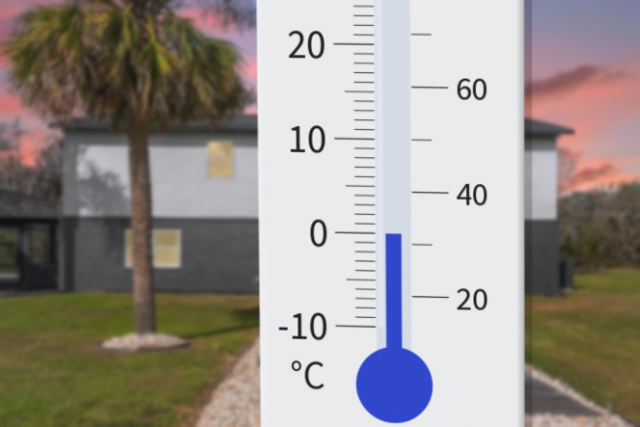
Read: 0 °C
